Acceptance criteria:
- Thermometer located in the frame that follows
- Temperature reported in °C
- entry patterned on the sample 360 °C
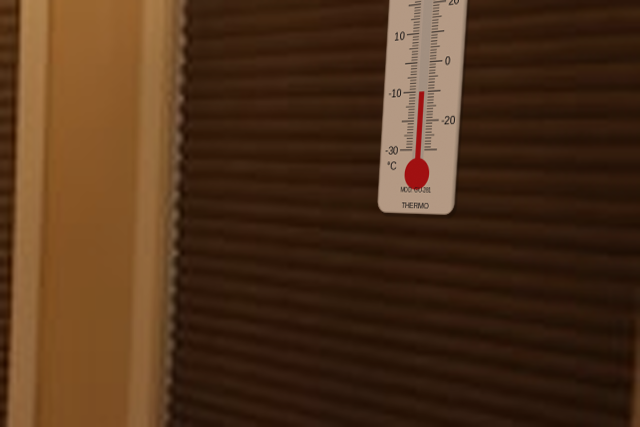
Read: -10 °C
